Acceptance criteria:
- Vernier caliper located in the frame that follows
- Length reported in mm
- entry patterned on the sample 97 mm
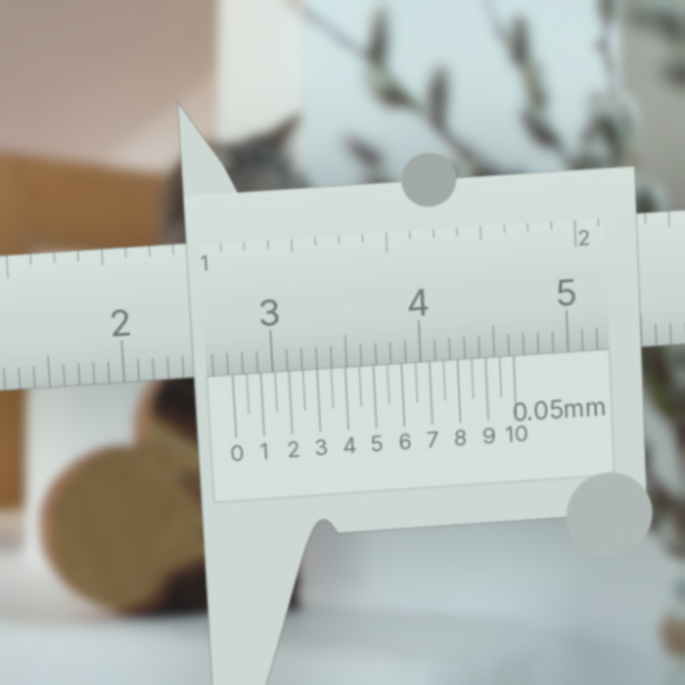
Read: 27.3 mm
